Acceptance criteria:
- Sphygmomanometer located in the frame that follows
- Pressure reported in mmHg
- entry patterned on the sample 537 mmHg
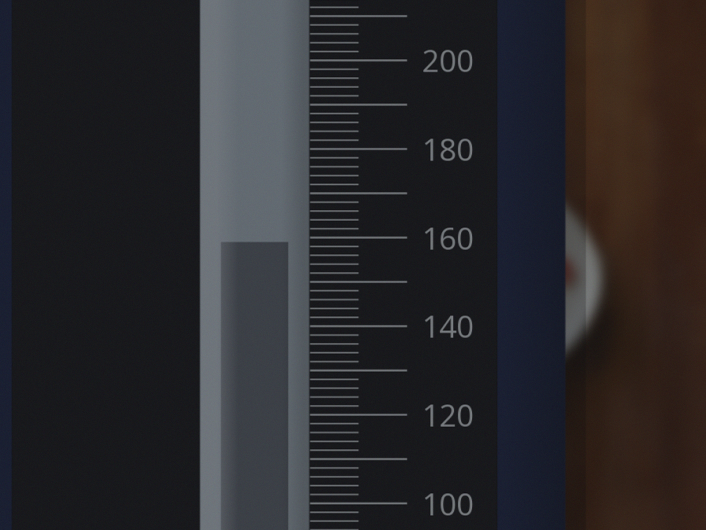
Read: 159 mmHg
